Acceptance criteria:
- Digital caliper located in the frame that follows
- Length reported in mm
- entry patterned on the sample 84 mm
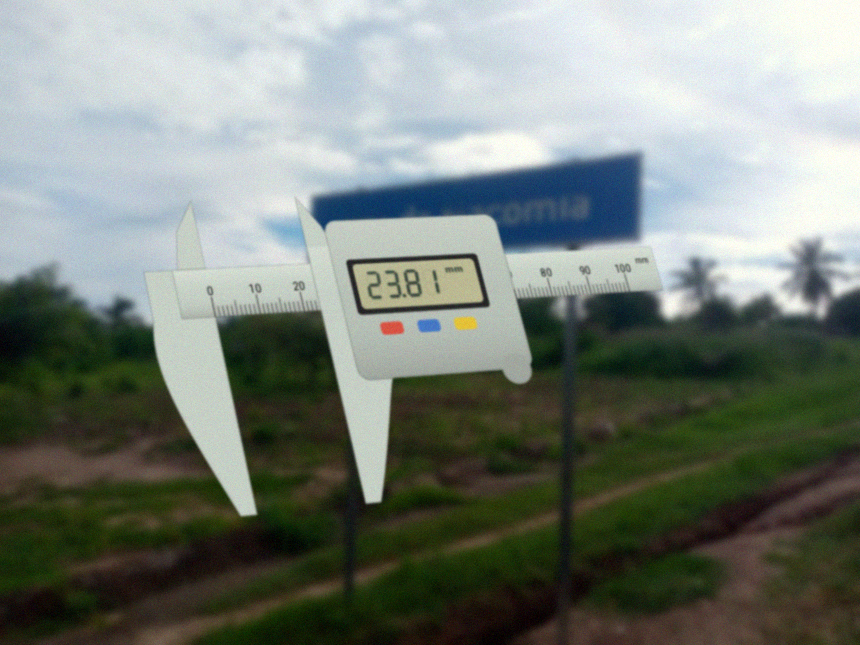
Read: 23.81 mm
